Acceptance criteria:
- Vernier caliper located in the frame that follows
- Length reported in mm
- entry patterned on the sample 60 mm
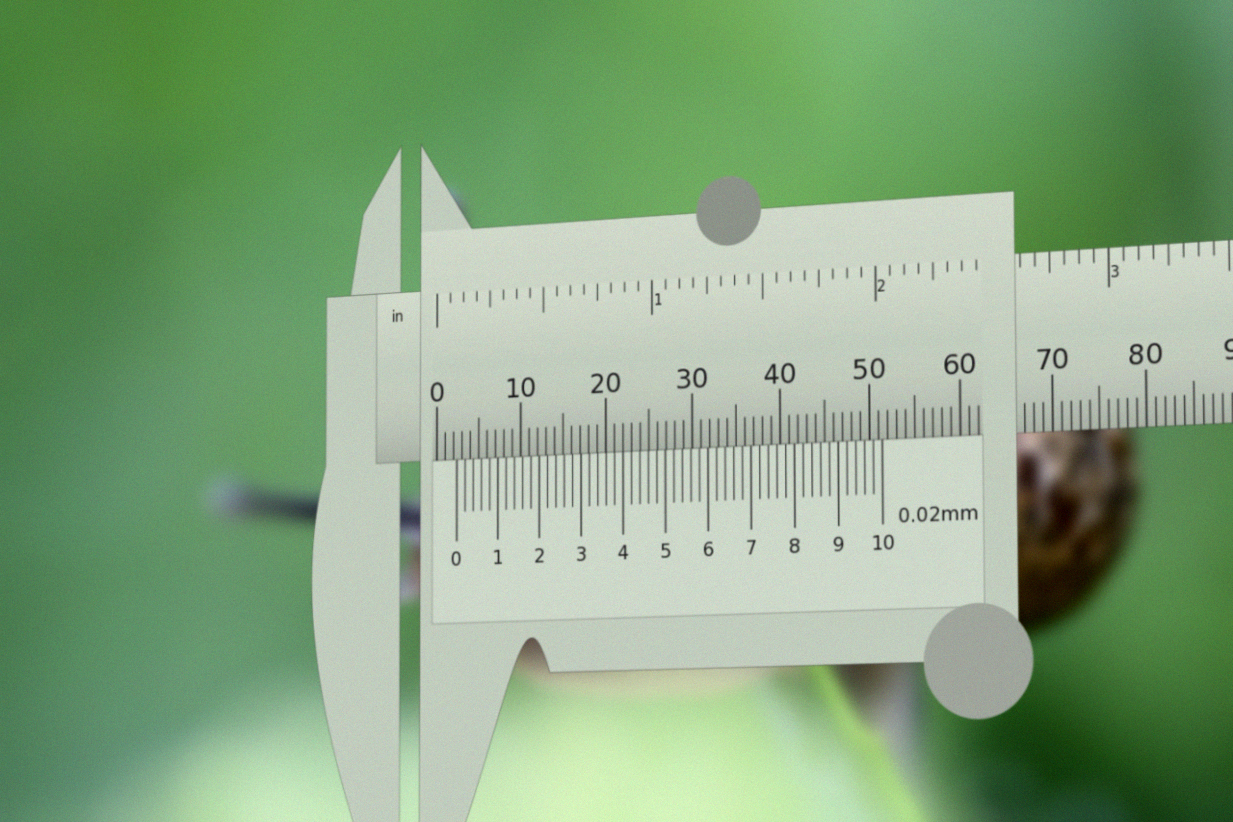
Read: 2.4 mm
